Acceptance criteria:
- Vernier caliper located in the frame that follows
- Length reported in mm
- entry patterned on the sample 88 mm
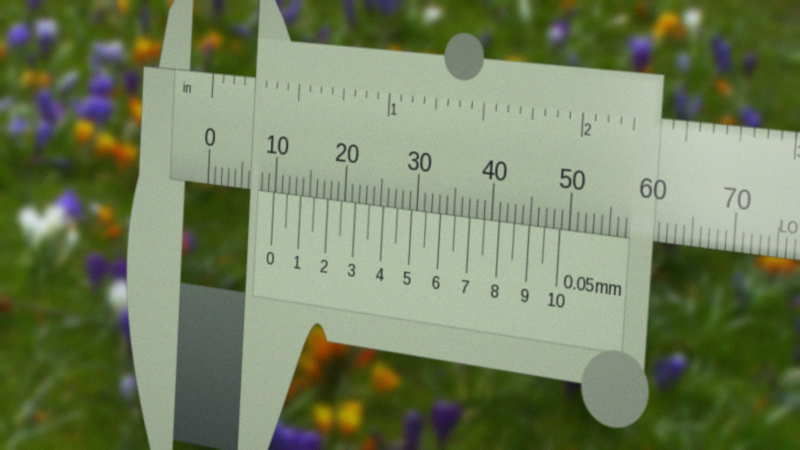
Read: 9.8 mm
